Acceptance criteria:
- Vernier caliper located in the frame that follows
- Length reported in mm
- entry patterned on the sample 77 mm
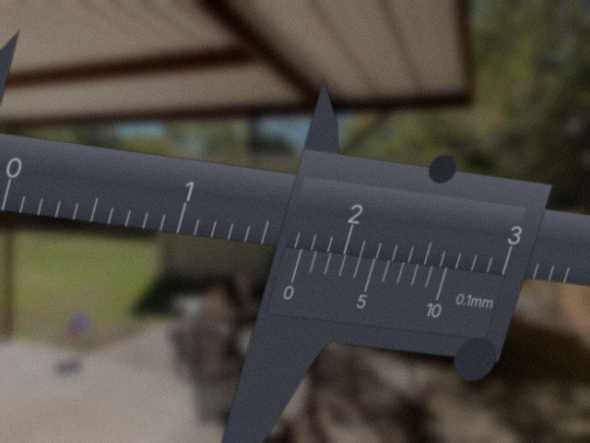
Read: 17.4 mm
